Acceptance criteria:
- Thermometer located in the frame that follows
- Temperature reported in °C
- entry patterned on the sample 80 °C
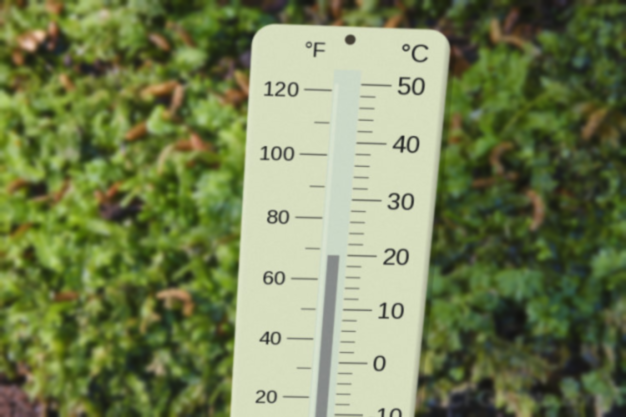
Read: 20 °C
